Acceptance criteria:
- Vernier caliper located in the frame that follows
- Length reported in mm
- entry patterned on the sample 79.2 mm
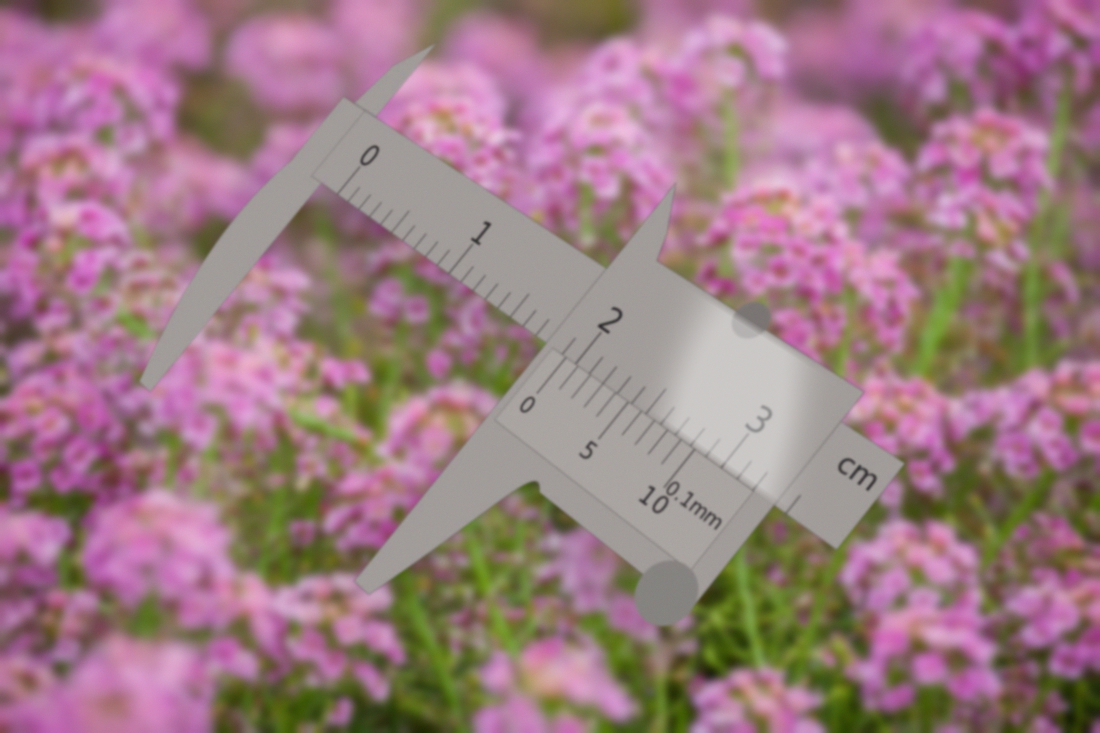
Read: 19.3 mm
